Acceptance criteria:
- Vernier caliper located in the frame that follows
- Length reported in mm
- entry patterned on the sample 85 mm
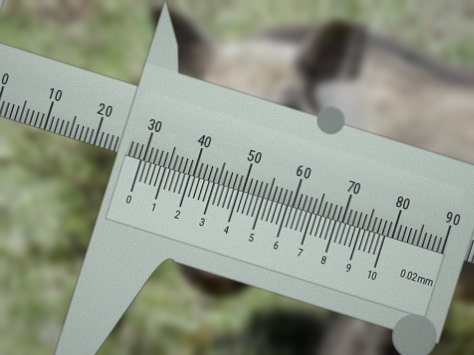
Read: 29.5 mm
